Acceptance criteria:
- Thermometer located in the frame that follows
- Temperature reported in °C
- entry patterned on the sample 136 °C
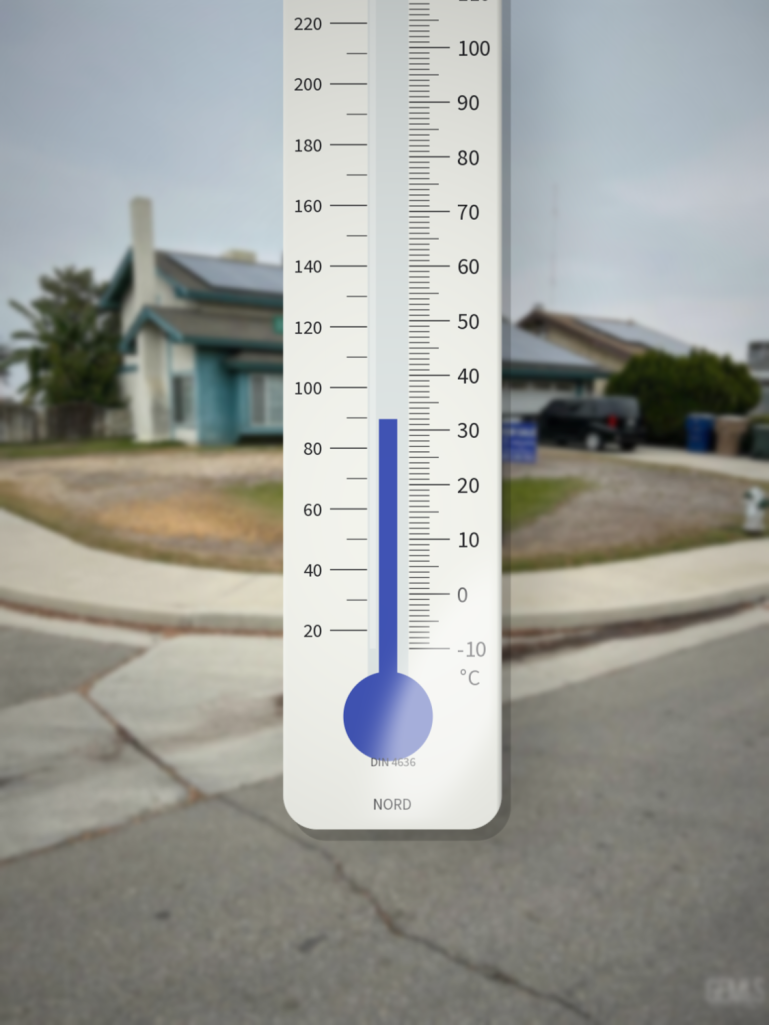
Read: 32 °C
